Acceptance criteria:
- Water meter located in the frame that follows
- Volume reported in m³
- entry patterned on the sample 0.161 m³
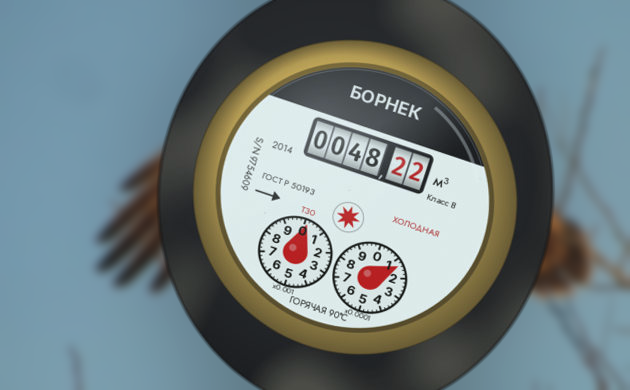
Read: 48.2201 m³
